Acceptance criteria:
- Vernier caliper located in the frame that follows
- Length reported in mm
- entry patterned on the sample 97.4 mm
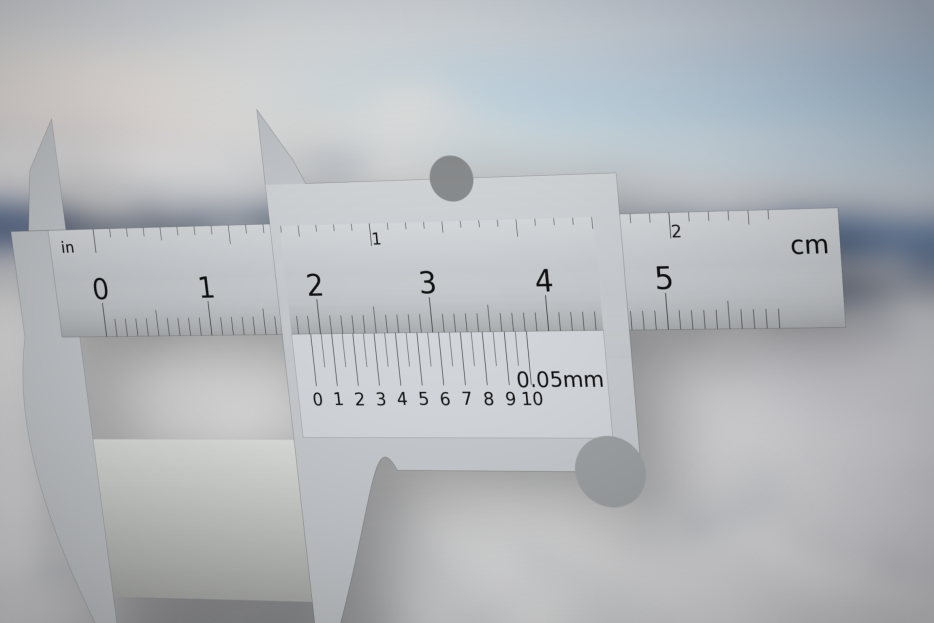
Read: 19.1 mm
